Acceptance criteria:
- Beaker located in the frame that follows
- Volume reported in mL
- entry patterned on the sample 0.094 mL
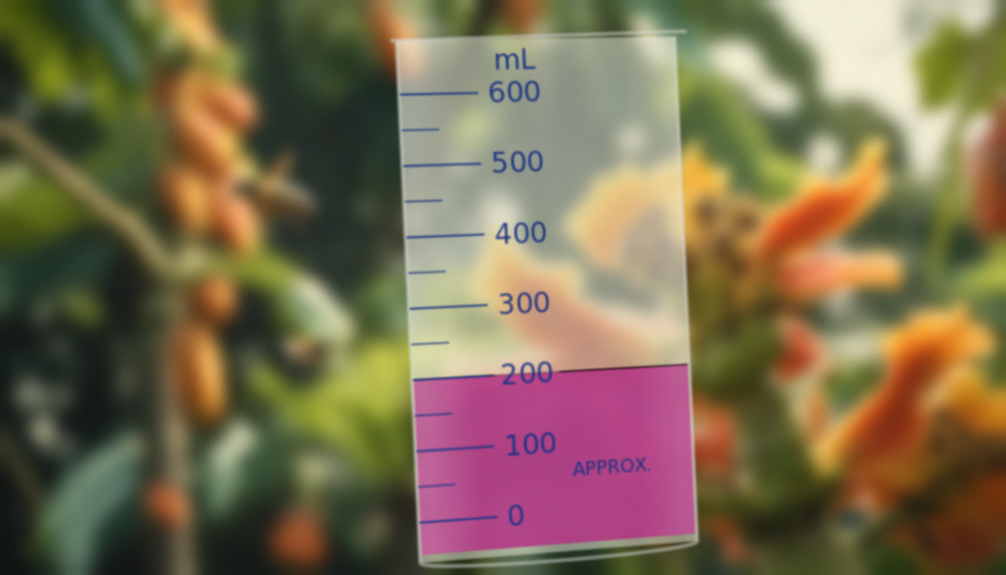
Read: 200 mL
